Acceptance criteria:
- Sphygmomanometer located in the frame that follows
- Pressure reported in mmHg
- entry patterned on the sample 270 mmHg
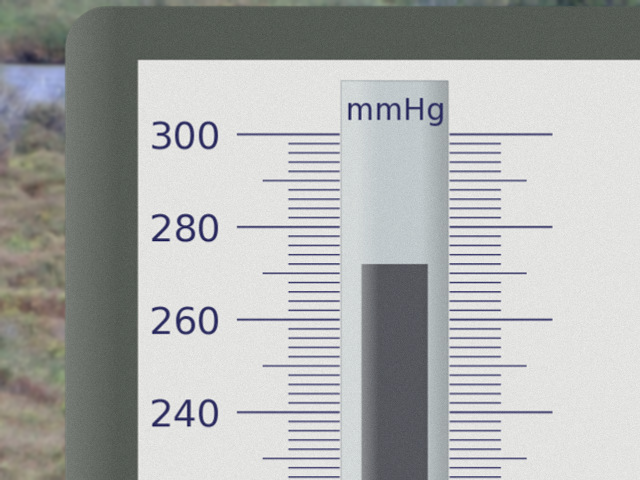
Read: 272 mmHg
